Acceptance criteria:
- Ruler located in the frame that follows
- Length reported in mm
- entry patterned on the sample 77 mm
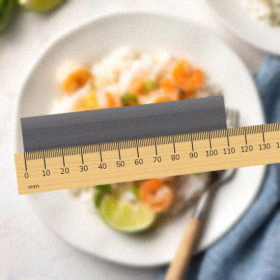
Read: 110 mm
